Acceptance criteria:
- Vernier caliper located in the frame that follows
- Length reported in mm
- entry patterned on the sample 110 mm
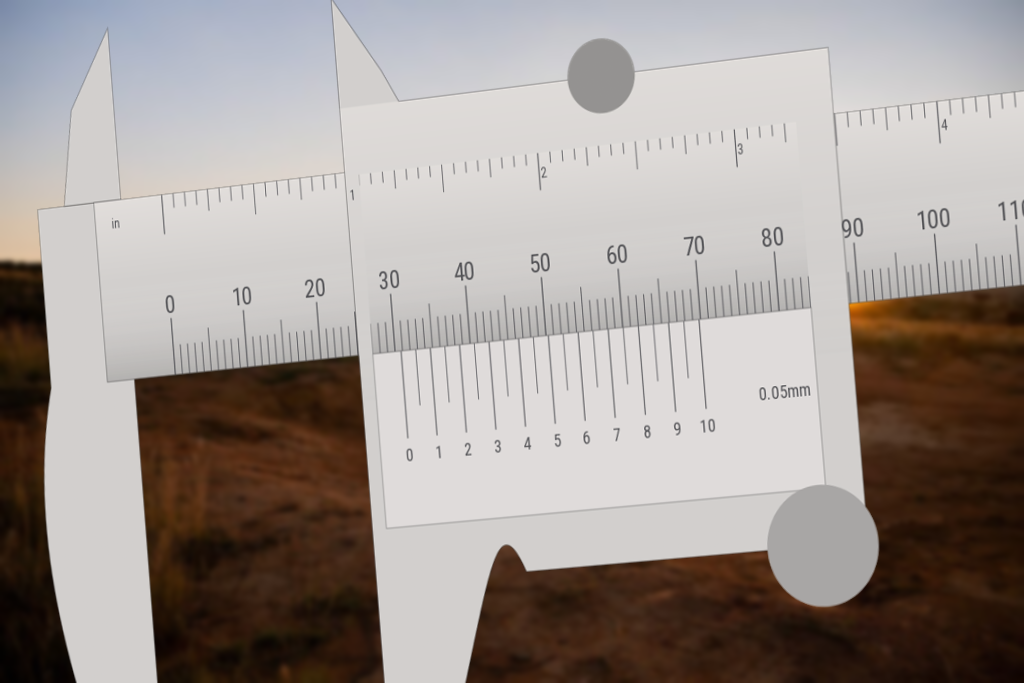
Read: 30.8 mm
